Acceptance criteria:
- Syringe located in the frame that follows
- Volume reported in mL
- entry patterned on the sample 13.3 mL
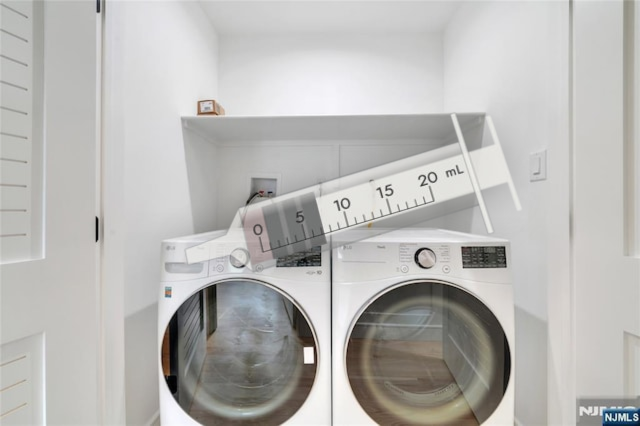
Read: 1 mL
